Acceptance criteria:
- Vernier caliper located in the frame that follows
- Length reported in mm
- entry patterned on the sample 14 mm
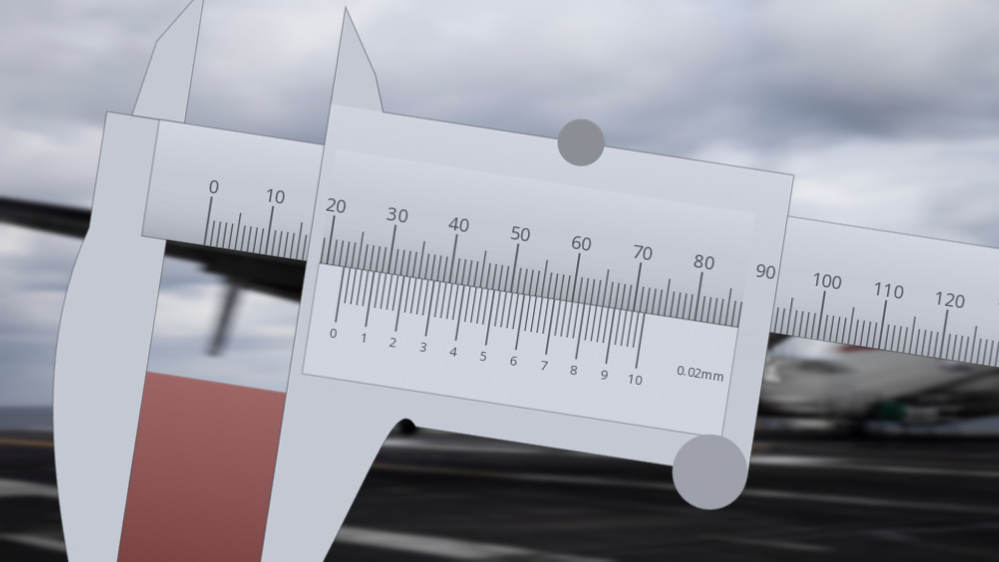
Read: 22.8 mm
